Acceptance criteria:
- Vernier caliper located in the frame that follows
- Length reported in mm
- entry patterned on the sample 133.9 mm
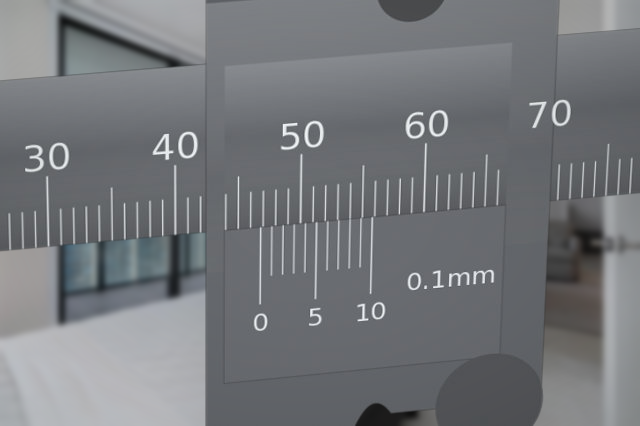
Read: 46.8 mm
